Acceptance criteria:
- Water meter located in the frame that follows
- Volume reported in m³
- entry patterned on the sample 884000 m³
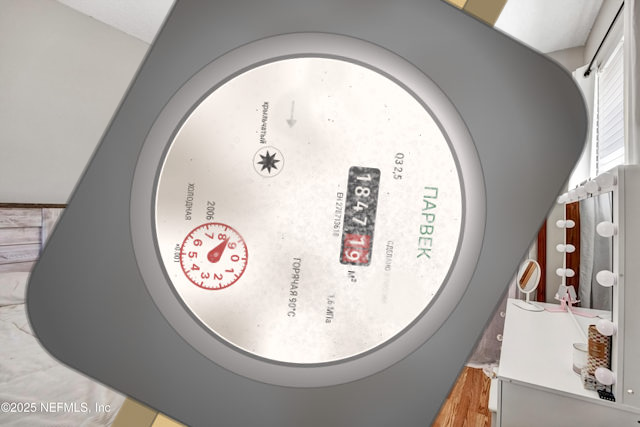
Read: 1847.188 m³
